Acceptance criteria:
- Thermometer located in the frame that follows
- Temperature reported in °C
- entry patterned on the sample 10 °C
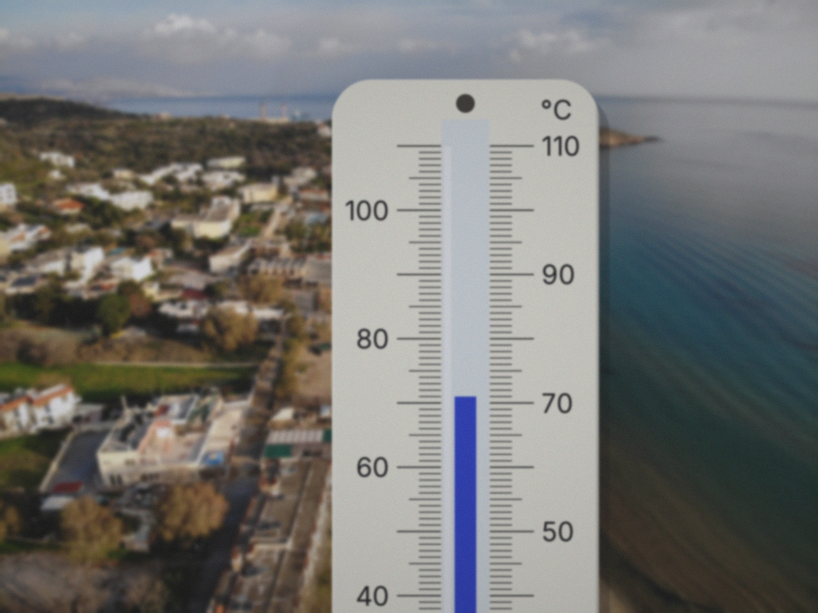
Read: 71 °C
